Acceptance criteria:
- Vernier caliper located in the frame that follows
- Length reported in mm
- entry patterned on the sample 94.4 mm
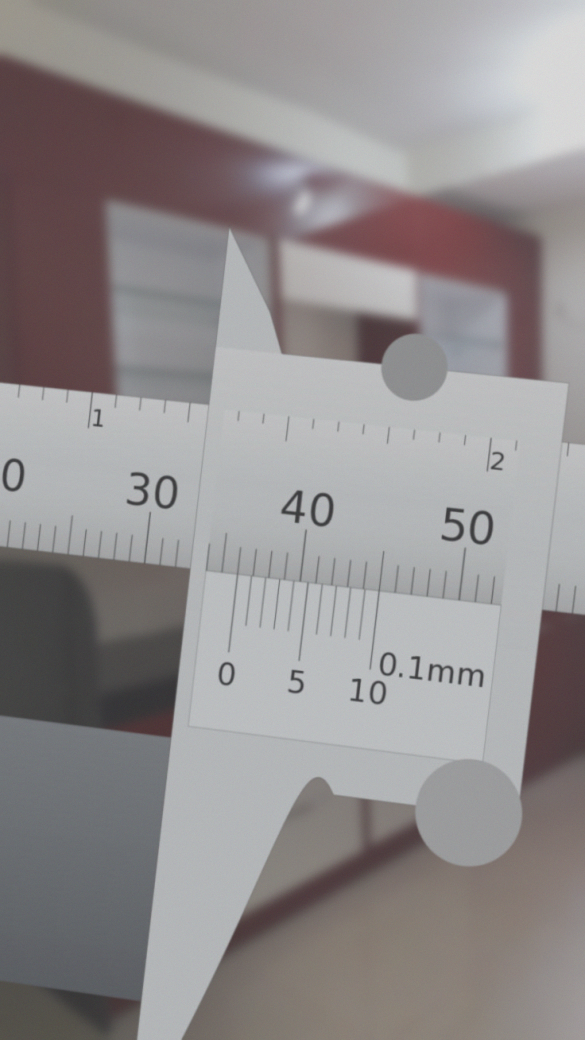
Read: 36.0 mm
